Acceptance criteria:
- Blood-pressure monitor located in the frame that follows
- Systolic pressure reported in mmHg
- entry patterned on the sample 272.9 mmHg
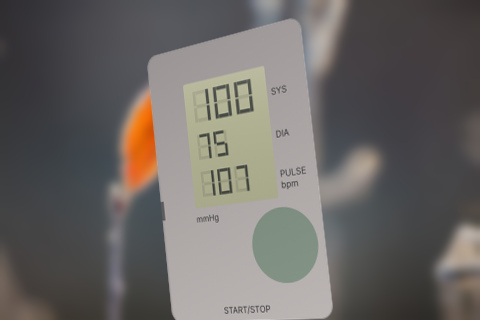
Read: 100 mmHg
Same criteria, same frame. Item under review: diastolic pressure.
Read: 75 mmHg
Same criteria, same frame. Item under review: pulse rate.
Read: 107 bpm
